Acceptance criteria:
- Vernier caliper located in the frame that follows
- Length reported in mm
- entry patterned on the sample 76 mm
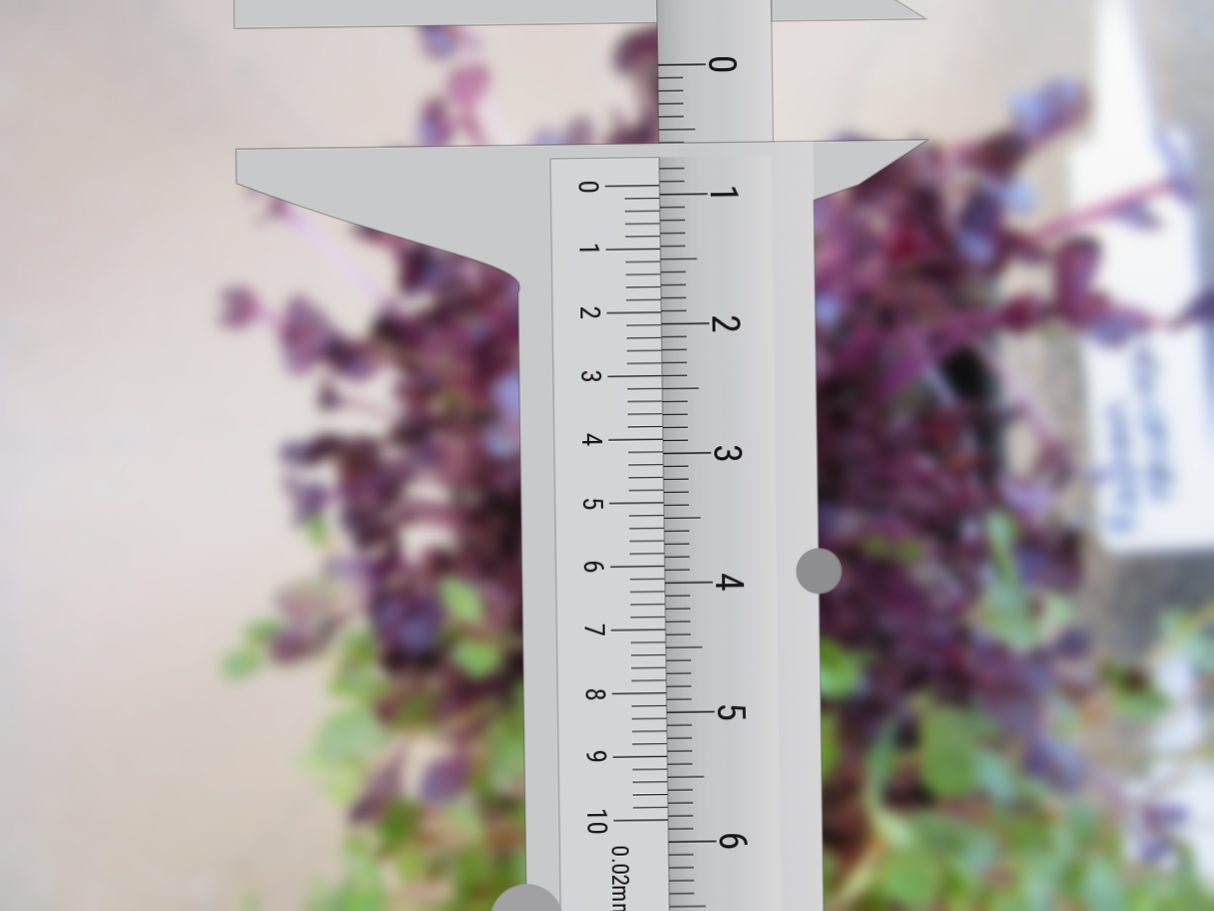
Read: 9.3 mm
